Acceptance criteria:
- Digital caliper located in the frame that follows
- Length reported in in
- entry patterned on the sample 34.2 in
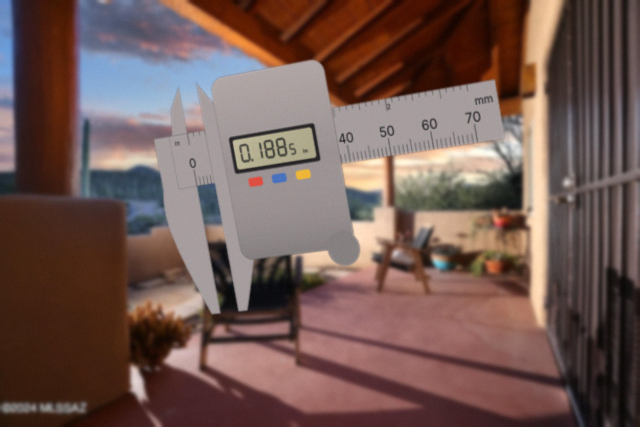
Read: 0.1885 in
